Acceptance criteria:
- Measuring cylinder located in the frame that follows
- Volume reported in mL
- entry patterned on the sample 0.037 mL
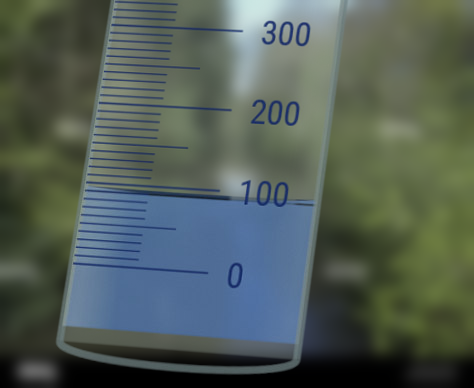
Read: 90 mL
